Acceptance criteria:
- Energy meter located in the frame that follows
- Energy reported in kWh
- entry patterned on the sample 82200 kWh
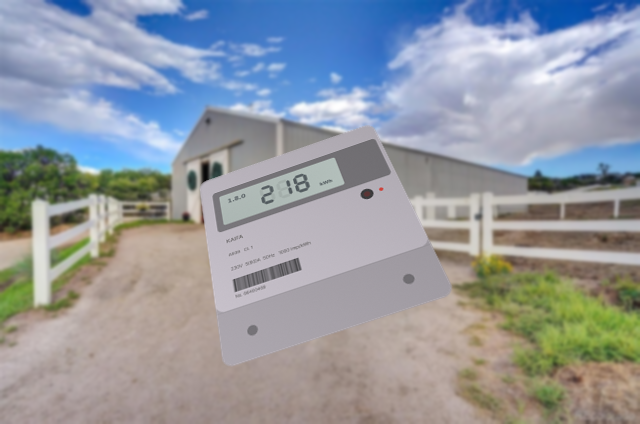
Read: 218 kWh
